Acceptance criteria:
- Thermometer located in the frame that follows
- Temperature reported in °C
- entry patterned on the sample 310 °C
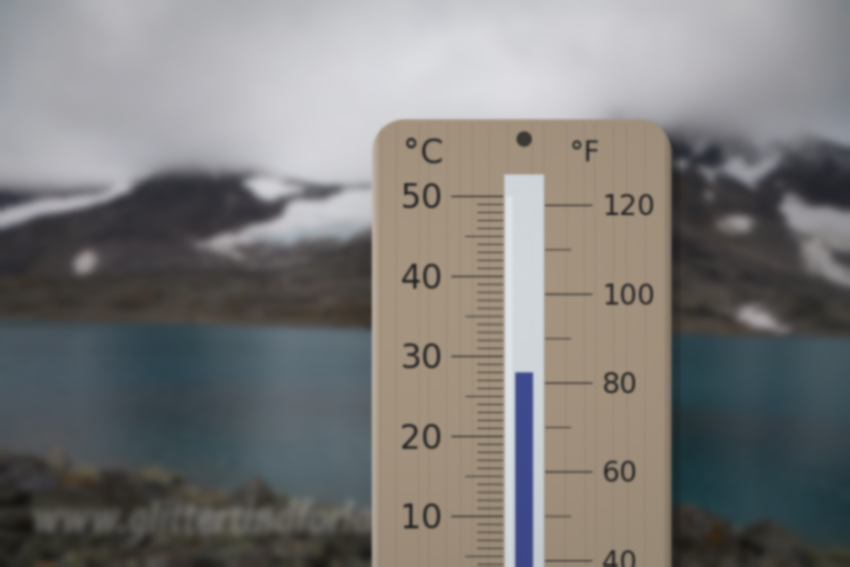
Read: 28 °C
